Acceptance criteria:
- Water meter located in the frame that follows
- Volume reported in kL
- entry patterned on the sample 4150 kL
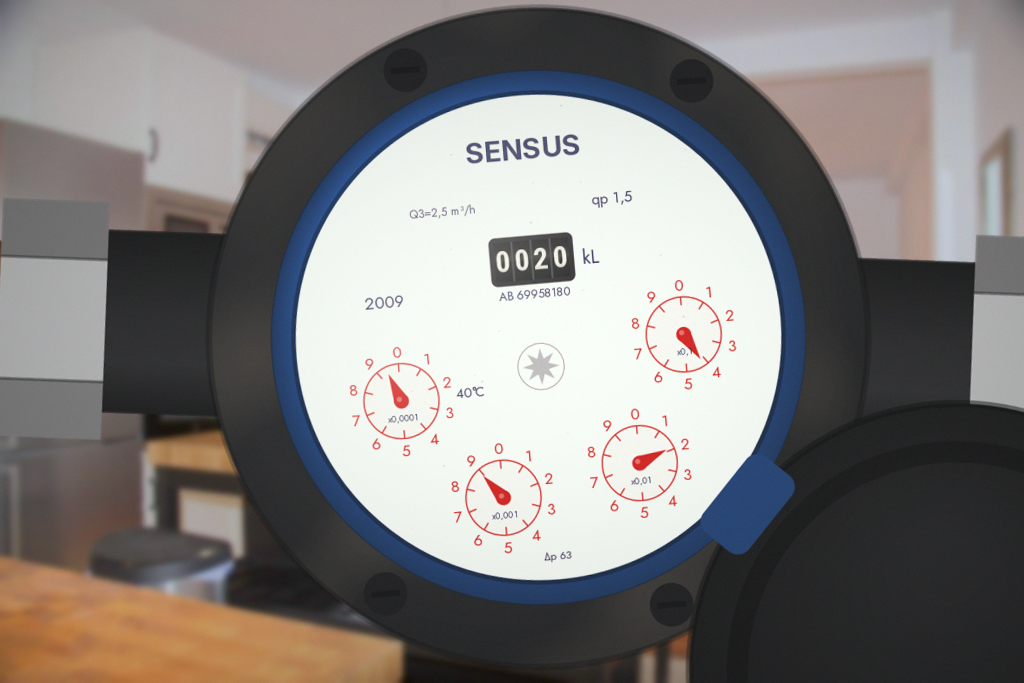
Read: 20.4189 kL
